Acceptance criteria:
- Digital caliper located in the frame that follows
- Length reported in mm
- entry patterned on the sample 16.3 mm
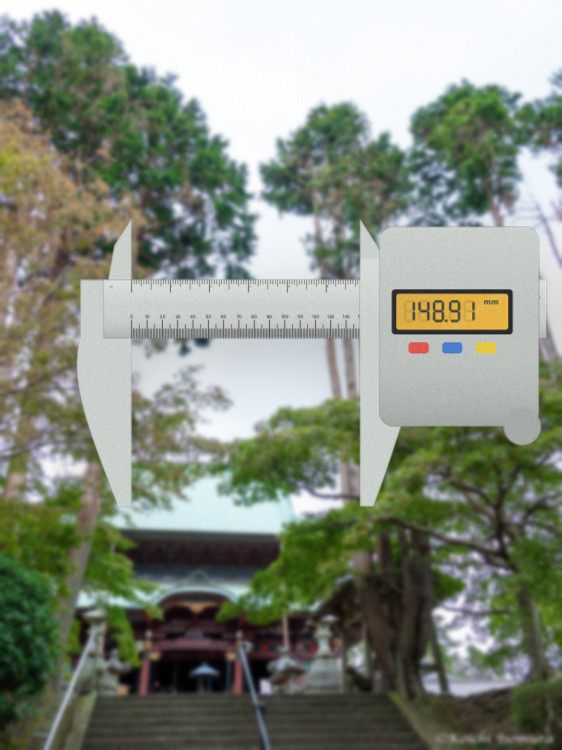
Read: 148.91 mm
